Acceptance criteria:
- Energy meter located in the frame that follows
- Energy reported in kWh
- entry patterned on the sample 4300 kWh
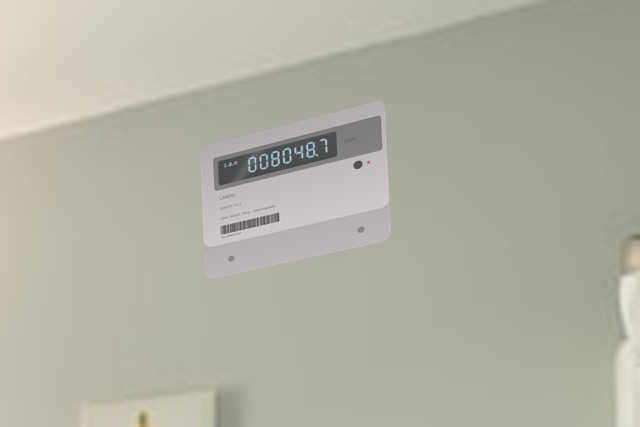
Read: 8048.7 kWh
